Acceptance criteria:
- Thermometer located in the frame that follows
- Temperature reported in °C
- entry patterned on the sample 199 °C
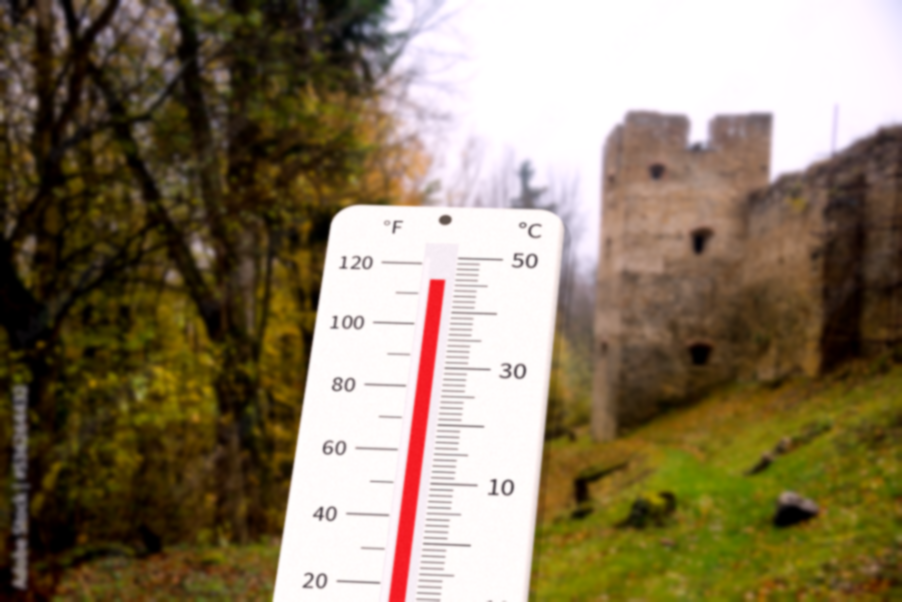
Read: 46 °C
